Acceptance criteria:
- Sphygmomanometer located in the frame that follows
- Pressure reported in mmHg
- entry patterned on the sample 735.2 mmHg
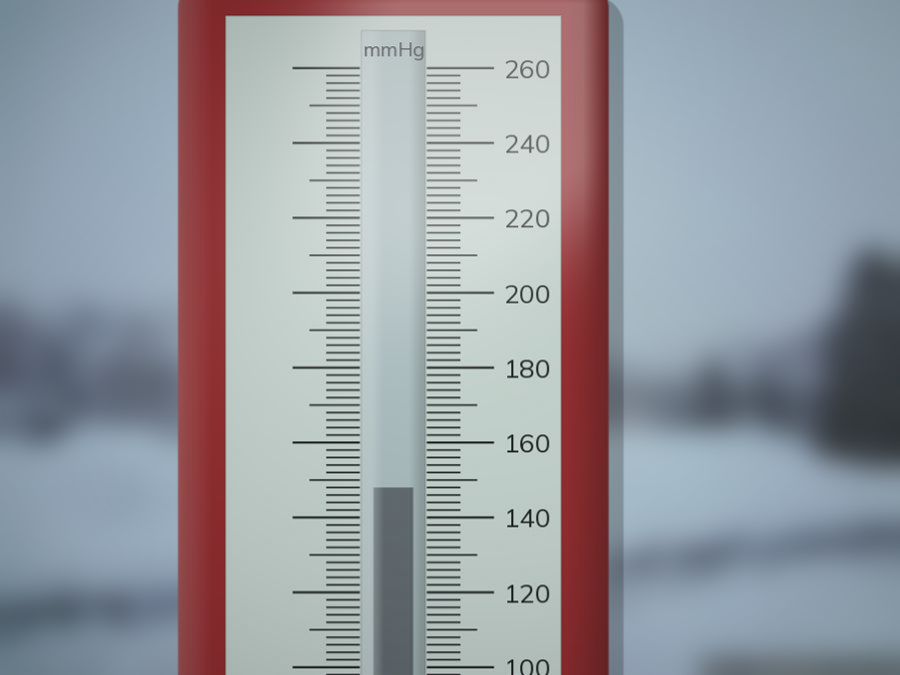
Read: 148 mmHg
